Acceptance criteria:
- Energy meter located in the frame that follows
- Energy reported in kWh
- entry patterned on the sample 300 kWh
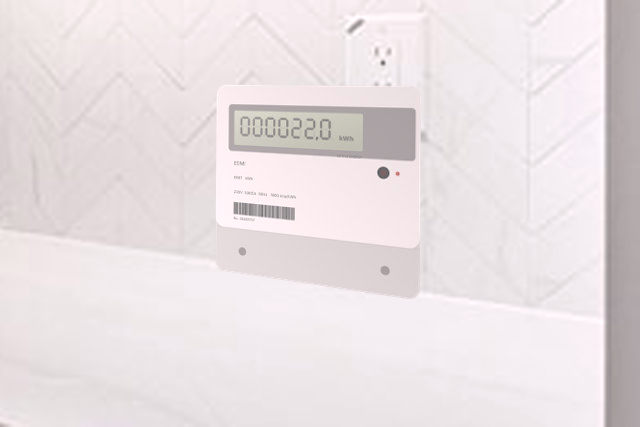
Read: 22.0 kWh
